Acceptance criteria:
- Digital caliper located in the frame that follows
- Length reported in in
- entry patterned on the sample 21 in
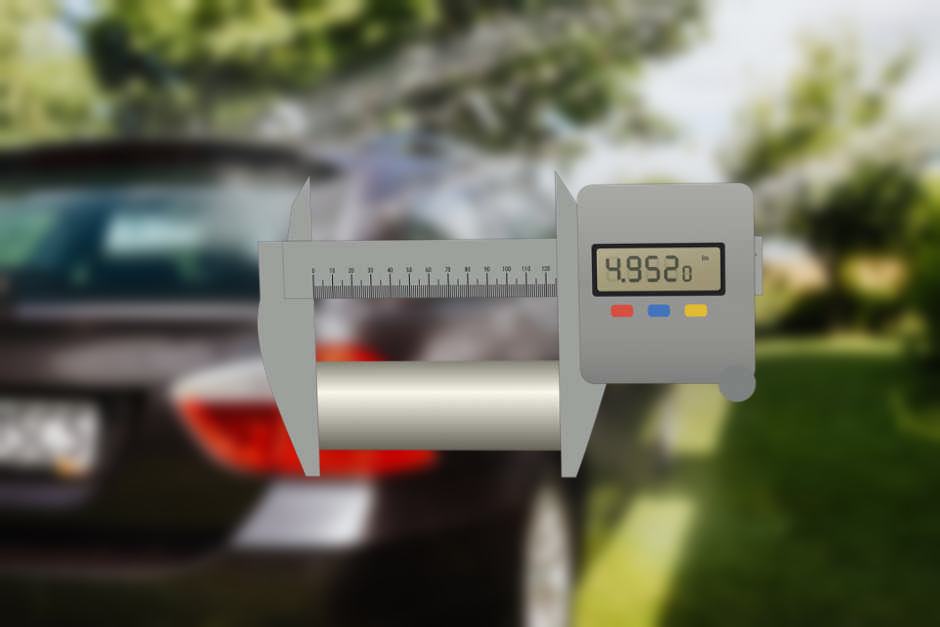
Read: 4.9520 in
